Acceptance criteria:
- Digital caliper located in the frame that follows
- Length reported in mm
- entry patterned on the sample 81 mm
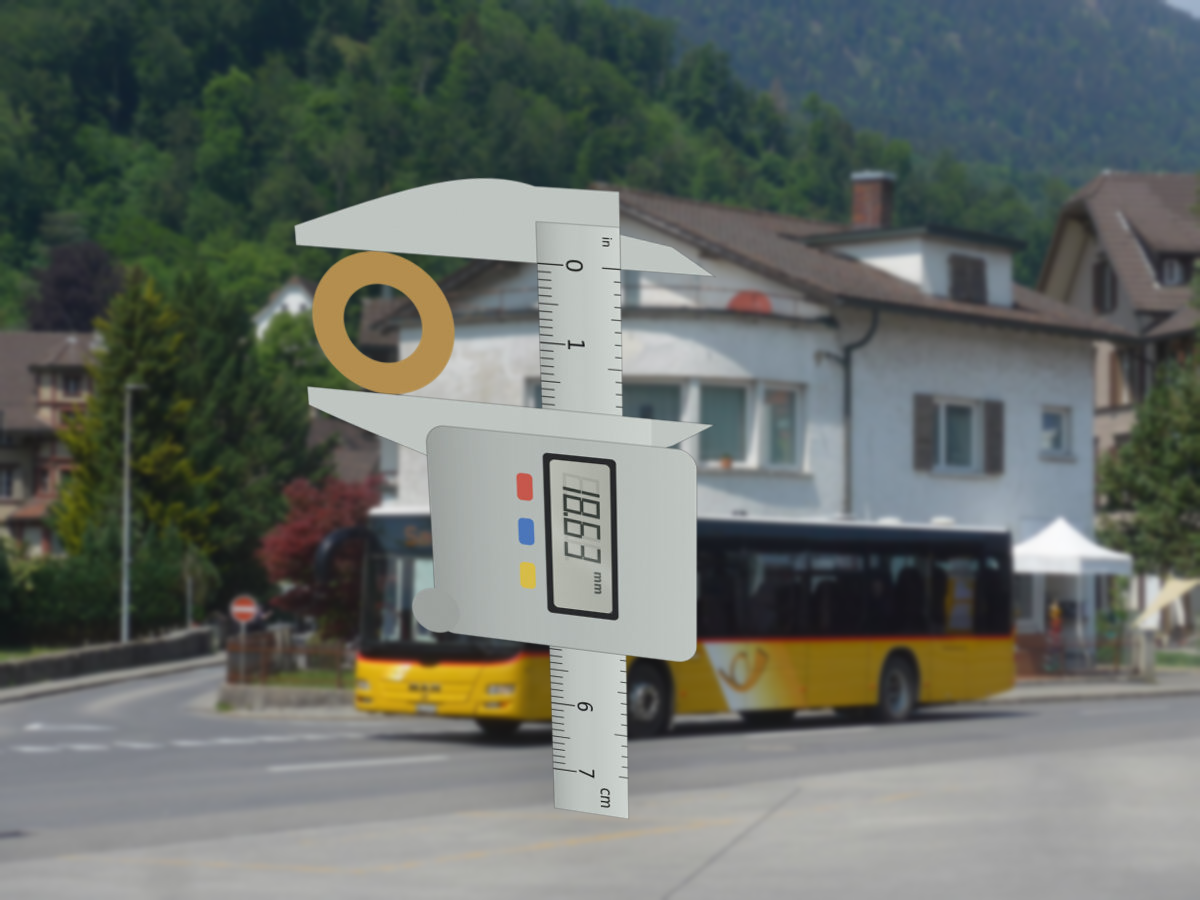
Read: 18.63 mm
